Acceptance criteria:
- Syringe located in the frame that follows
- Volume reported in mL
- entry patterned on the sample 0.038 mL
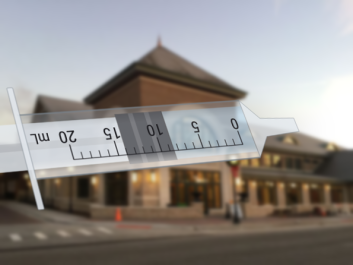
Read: 8.5 mL
